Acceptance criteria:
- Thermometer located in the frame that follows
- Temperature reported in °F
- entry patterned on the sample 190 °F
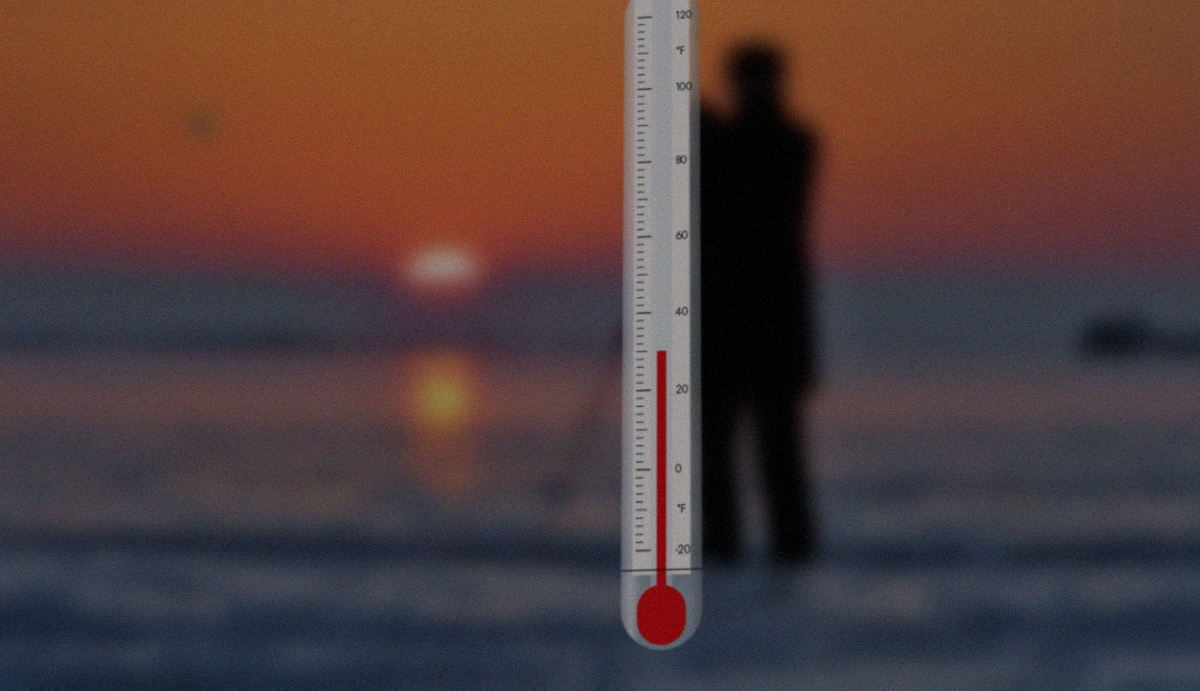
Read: 30 °F
